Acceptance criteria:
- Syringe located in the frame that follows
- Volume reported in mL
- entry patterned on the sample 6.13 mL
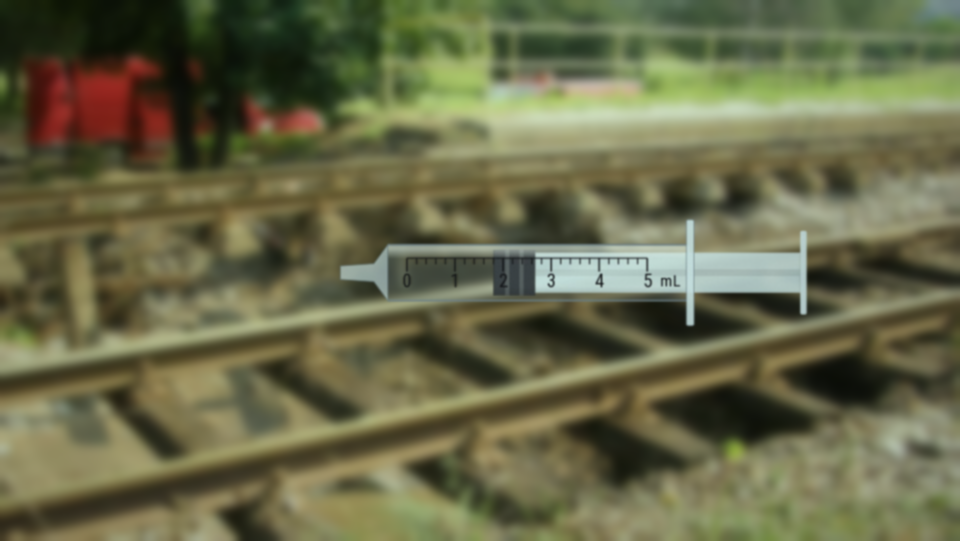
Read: 1.8 mL
